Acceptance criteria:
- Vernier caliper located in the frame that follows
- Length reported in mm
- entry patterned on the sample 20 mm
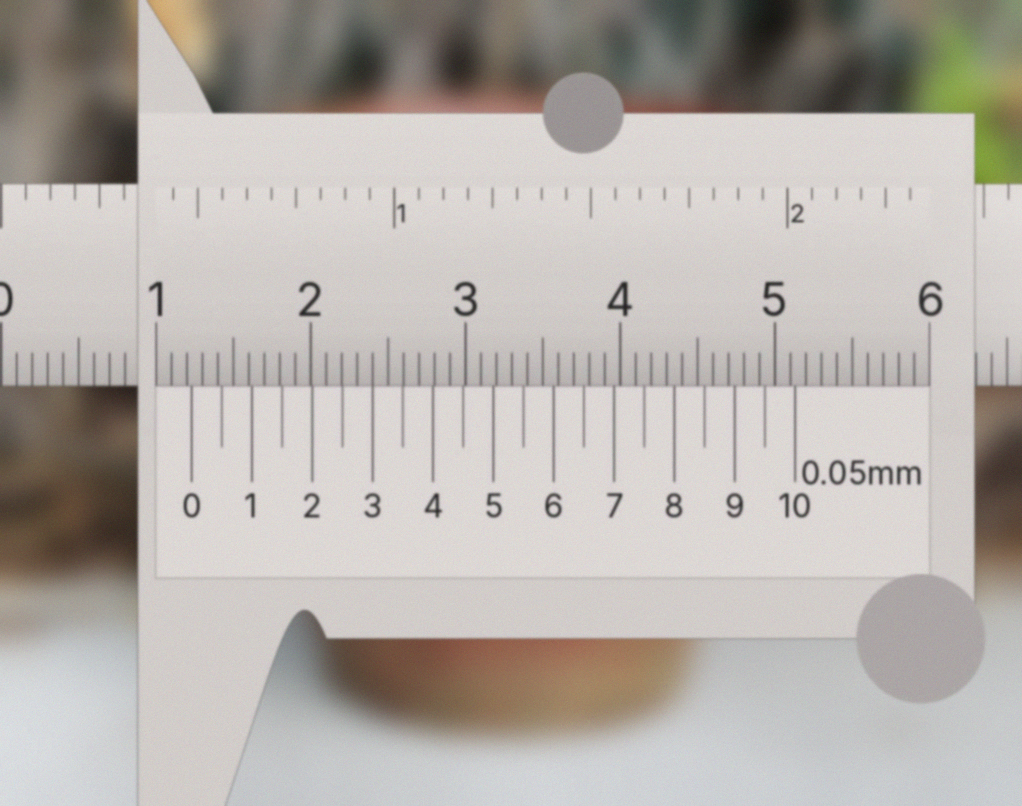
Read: 12.3 mm
